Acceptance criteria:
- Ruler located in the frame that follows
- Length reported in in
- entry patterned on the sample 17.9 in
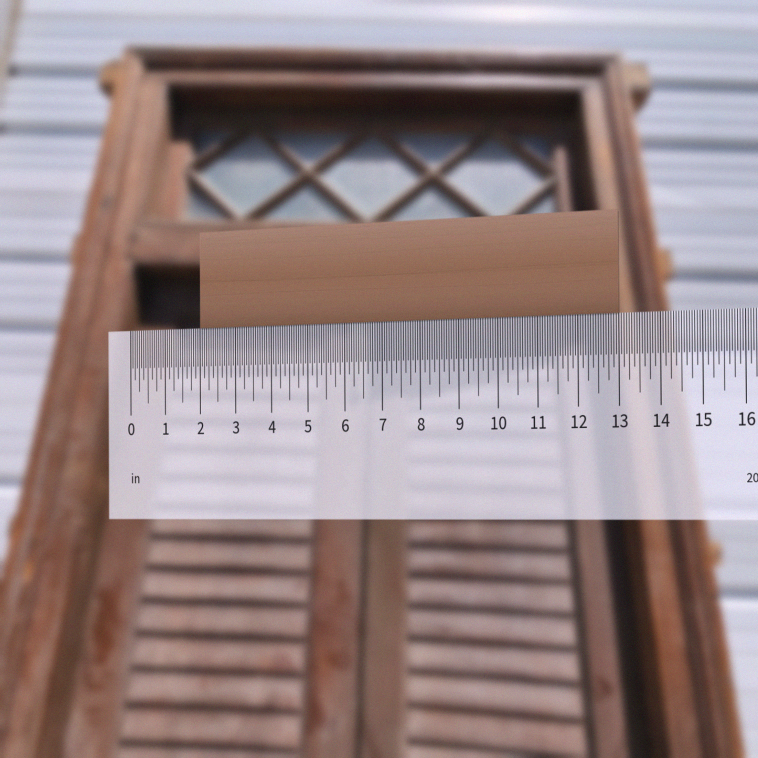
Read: 11 in
